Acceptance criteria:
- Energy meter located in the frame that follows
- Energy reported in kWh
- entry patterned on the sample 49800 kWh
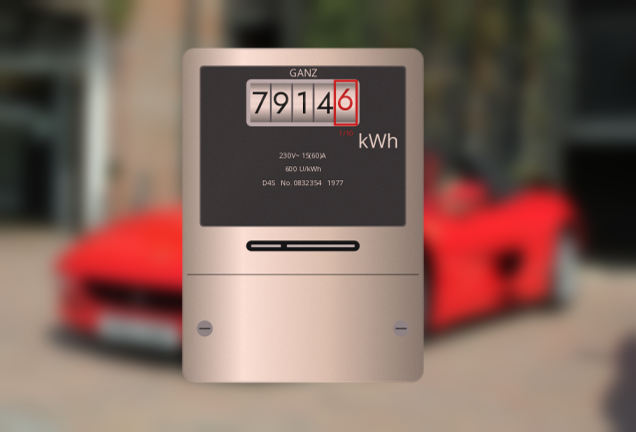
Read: 7914.6 kWh
